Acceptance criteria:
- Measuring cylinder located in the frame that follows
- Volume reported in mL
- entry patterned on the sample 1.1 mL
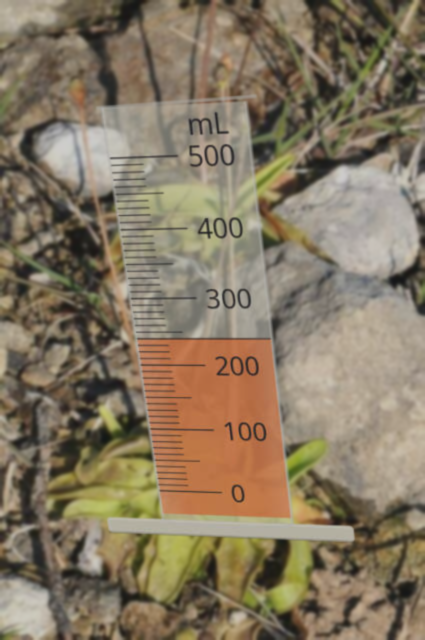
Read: 240 mL
